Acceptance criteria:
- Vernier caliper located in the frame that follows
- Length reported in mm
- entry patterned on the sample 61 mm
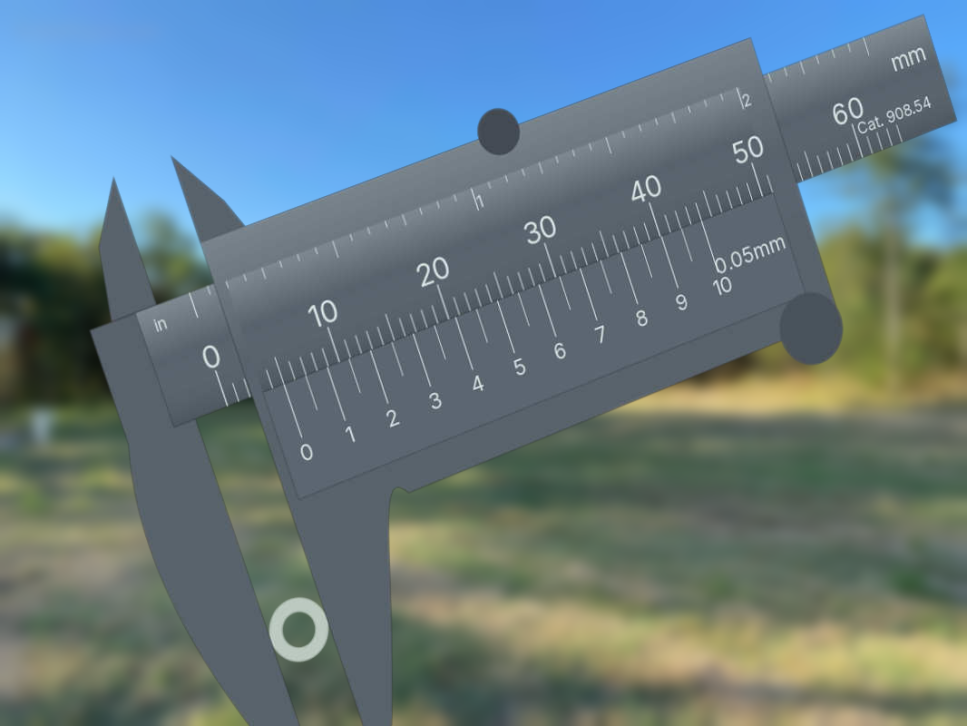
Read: 5.0 mm
